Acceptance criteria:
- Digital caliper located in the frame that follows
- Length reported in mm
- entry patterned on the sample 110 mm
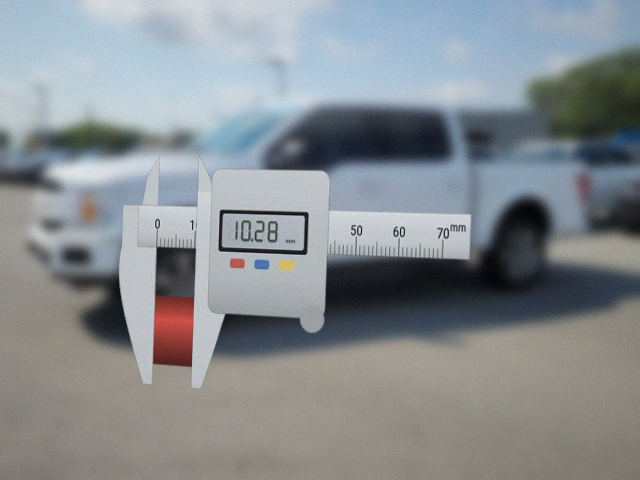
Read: 10.28 mm
